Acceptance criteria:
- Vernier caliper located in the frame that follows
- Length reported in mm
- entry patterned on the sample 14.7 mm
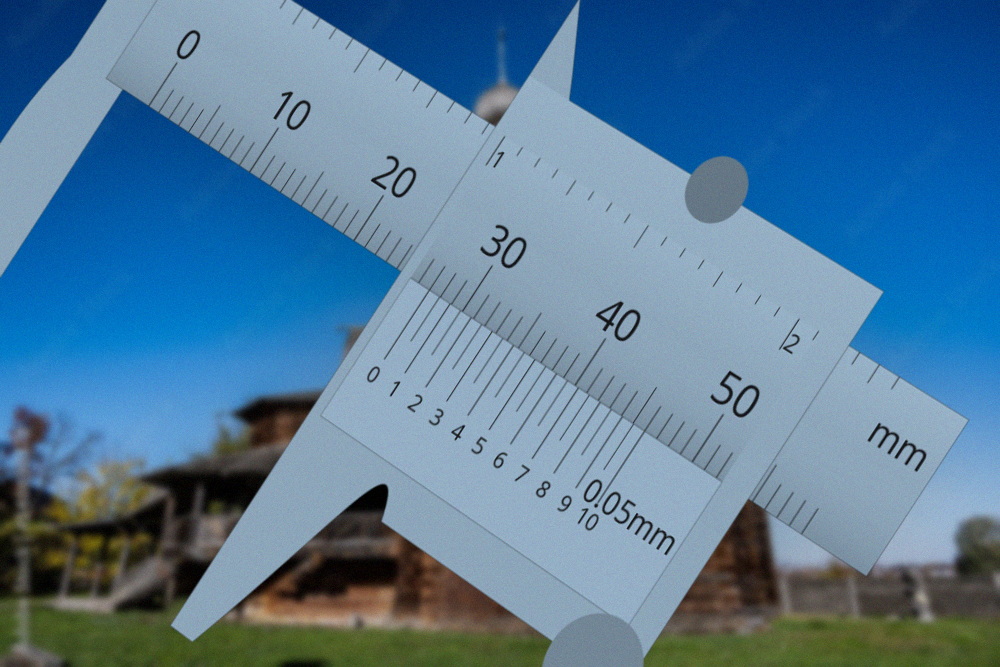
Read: 27.0 mm
